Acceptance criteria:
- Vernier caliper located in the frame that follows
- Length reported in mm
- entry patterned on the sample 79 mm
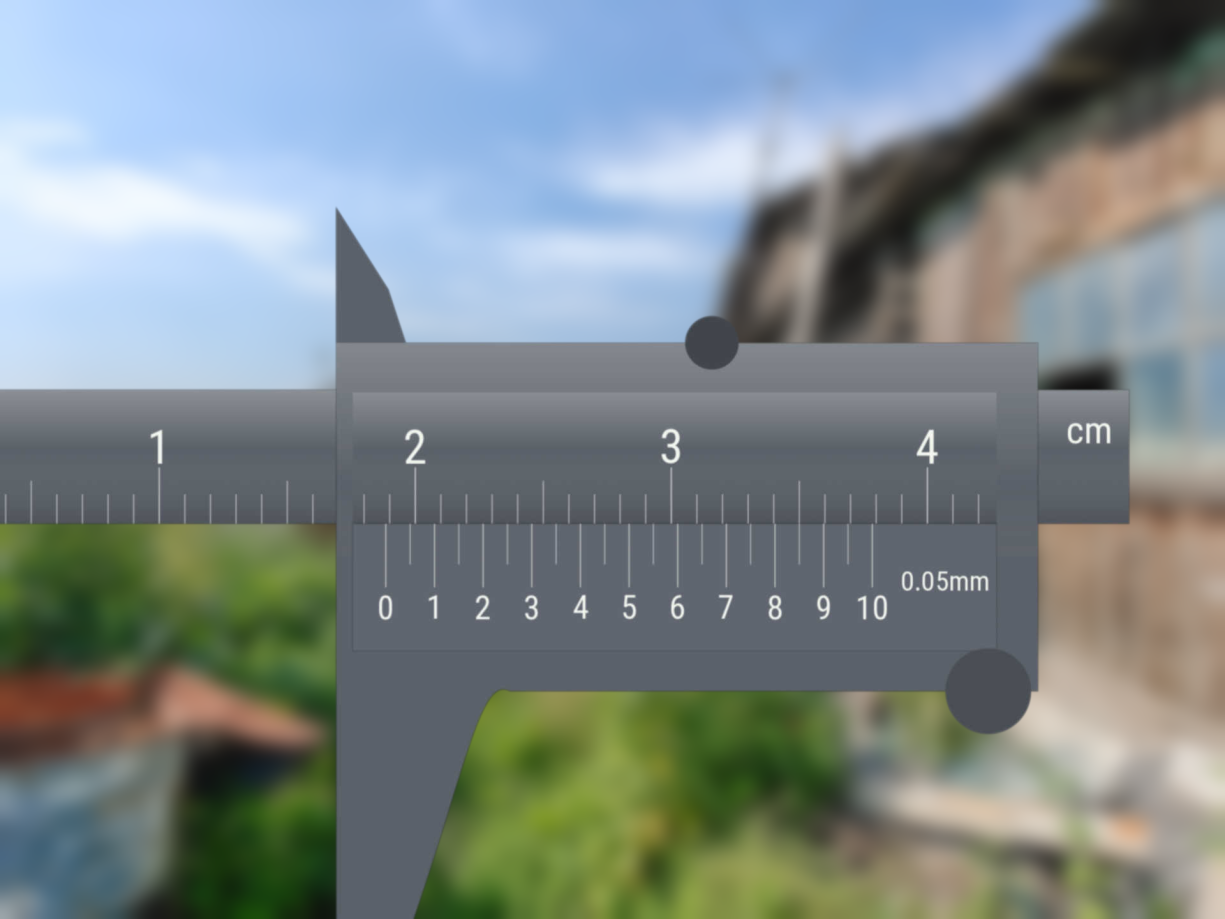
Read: 18.85 mm
